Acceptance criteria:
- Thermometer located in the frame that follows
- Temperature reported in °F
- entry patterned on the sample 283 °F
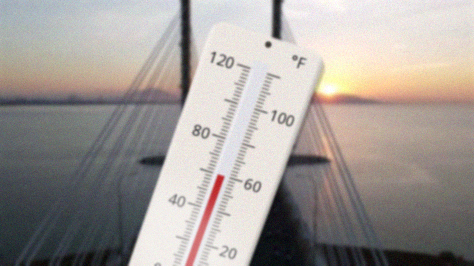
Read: 60 °F
